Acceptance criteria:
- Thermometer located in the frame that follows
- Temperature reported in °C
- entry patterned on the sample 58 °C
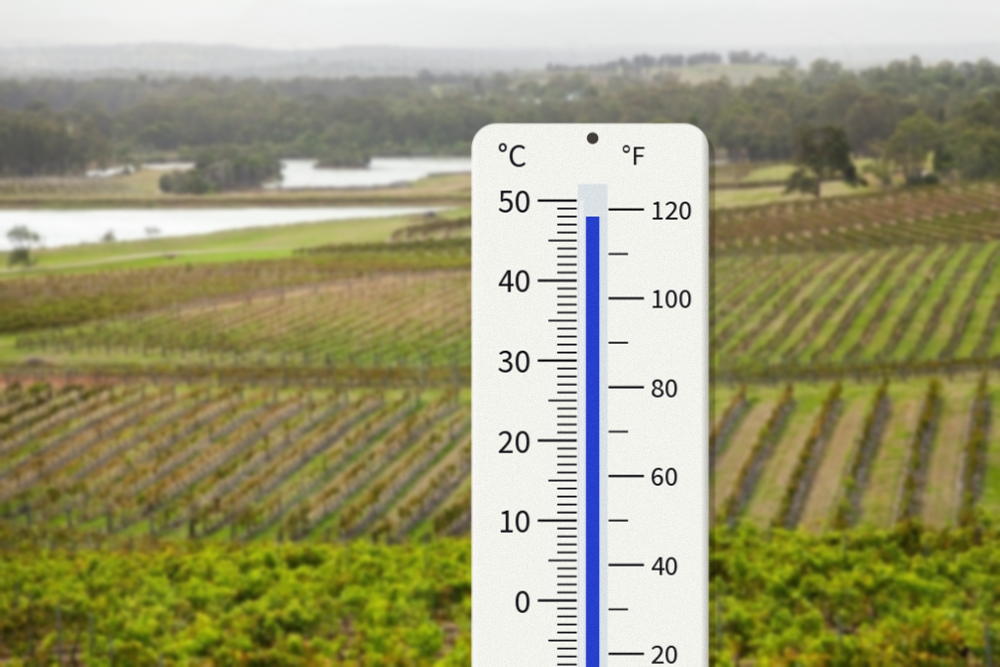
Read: 48 °C
